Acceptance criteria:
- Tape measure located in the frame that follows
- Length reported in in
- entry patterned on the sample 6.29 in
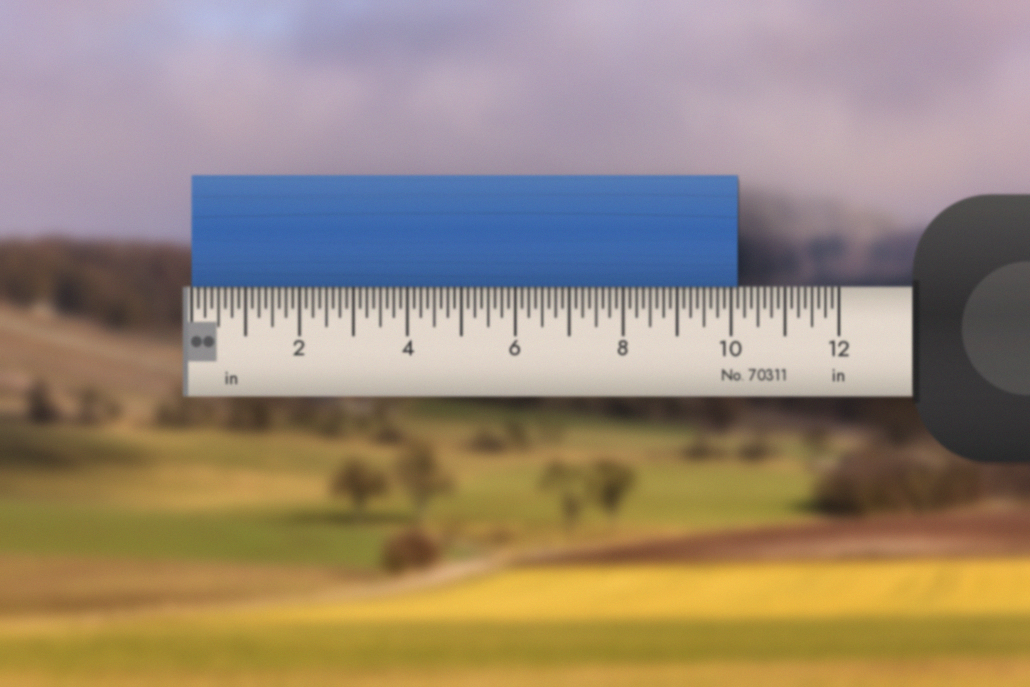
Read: 10.125 in
